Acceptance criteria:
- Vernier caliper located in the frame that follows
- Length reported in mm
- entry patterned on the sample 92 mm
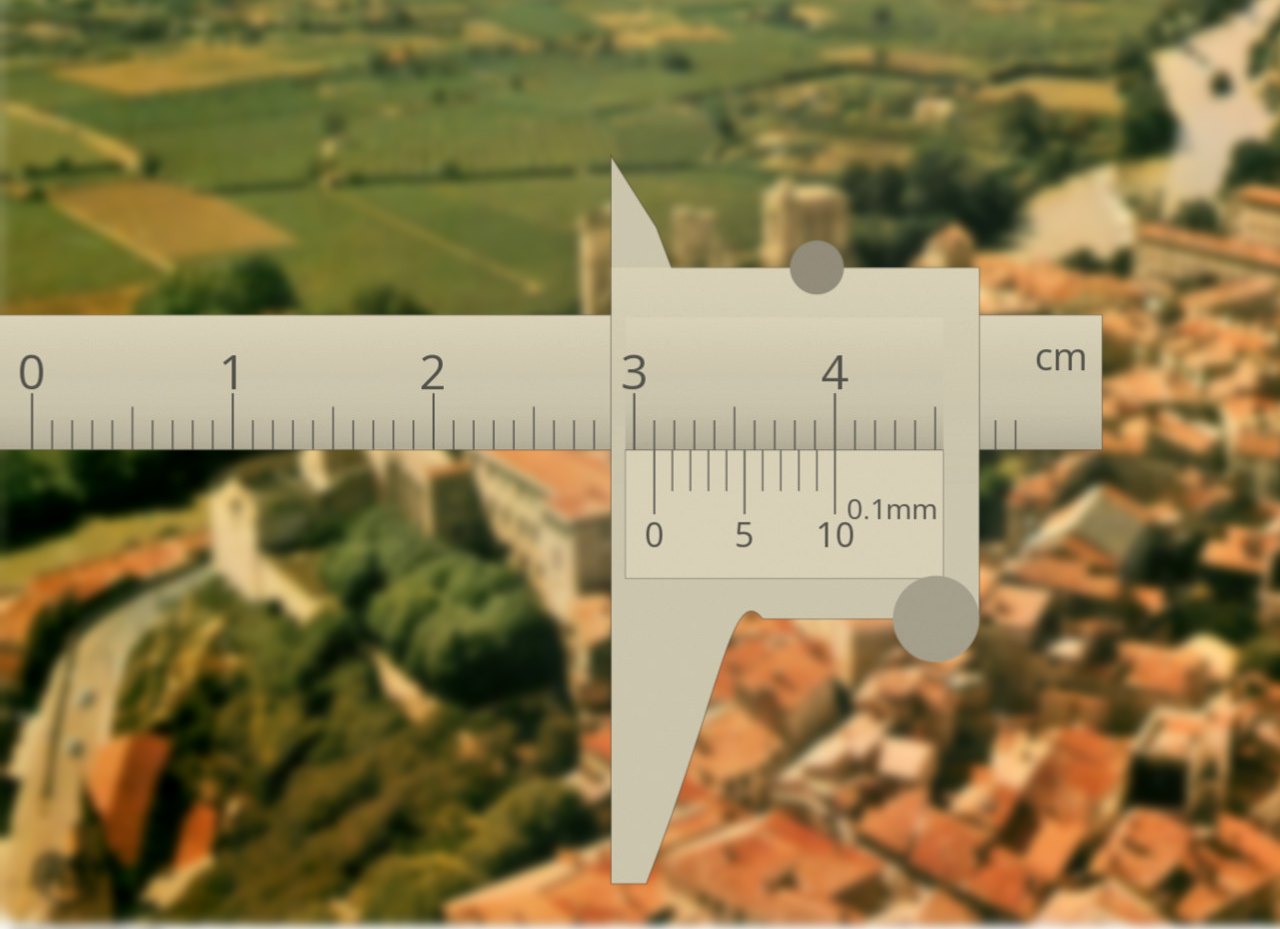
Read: 31.0 mm
